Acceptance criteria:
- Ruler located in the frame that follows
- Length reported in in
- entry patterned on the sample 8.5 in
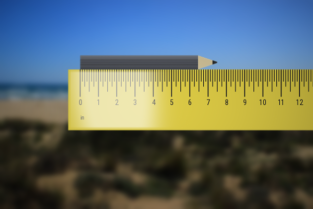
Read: 7.5 in
